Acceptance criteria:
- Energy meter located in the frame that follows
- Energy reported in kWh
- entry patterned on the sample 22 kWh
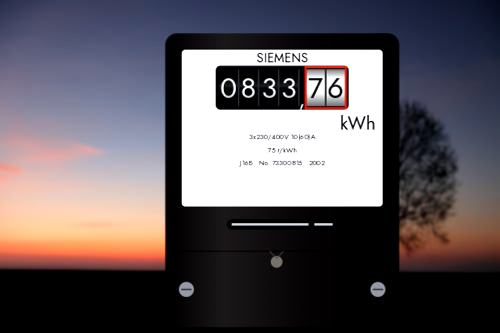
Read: 833.76 kWh
